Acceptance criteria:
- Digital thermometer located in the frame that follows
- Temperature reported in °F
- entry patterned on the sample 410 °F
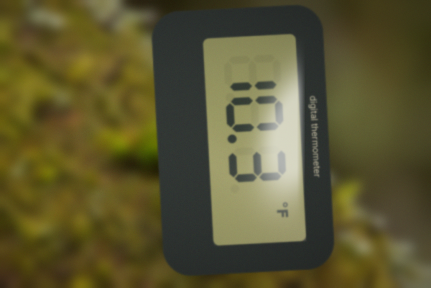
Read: 10.3 °F
